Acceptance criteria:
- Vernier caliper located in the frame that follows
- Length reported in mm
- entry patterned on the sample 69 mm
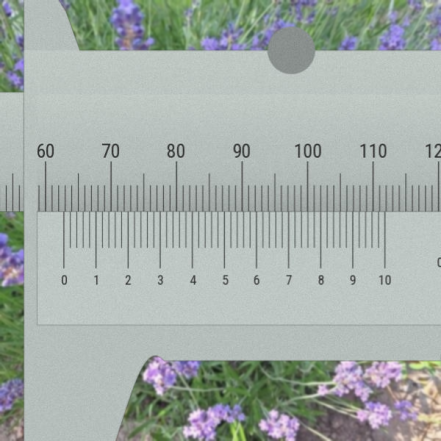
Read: 62.8 mm
